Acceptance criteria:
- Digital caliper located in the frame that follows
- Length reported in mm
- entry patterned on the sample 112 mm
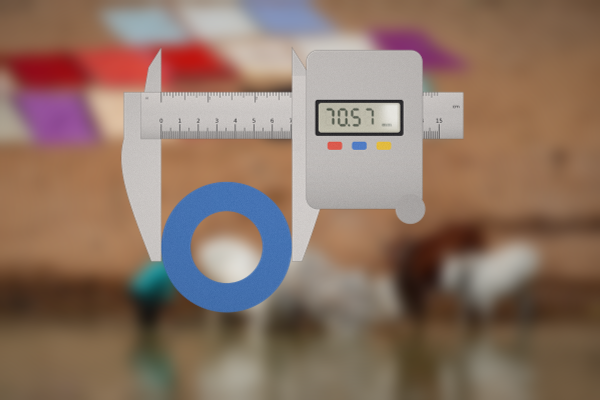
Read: 70.57 mm
